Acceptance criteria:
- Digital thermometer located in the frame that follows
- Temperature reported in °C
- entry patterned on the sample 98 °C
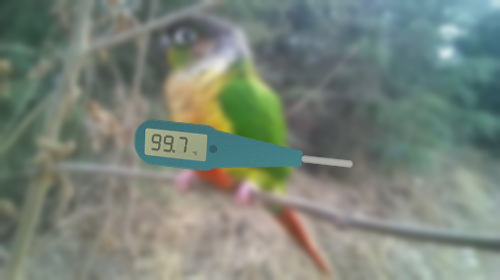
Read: 99.7 °C
